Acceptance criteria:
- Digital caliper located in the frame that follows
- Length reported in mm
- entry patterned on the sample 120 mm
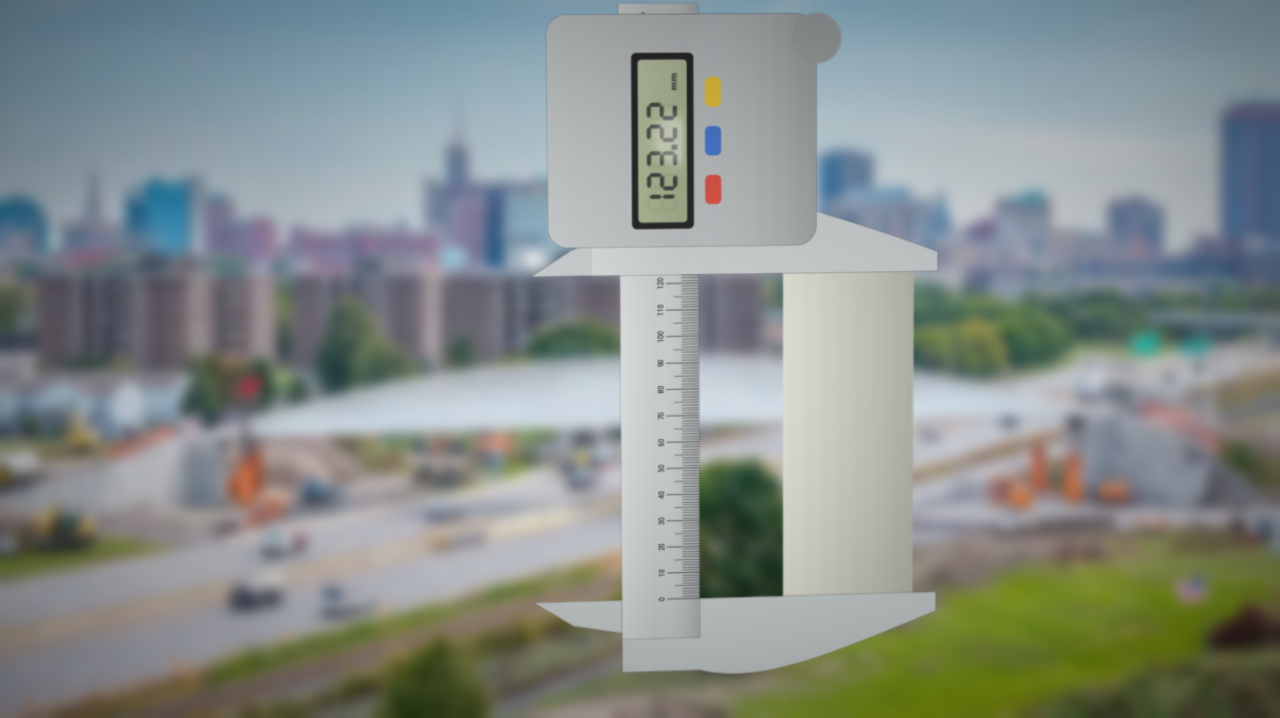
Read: 123.22 mm
